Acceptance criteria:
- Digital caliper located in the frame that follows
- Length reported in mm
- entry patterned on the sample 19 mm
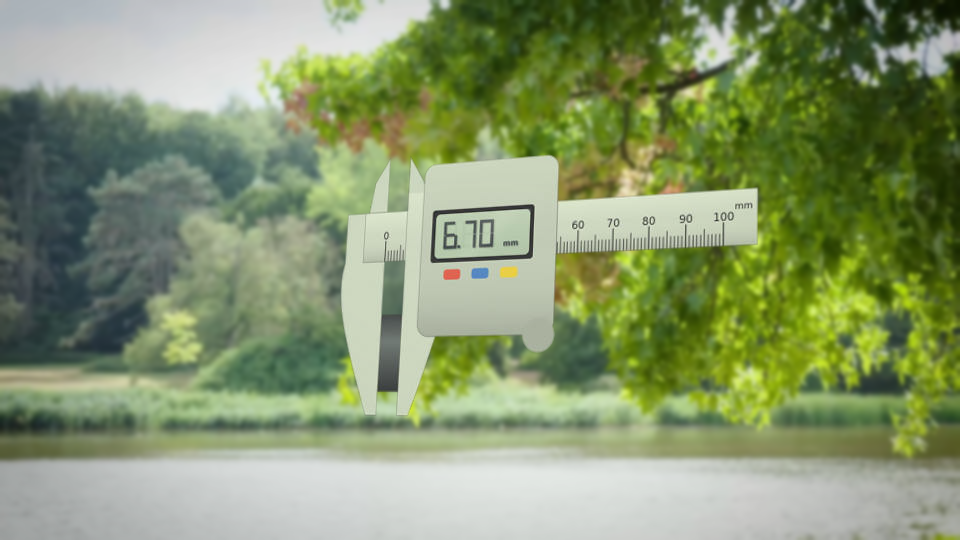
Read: 6.70 mm
